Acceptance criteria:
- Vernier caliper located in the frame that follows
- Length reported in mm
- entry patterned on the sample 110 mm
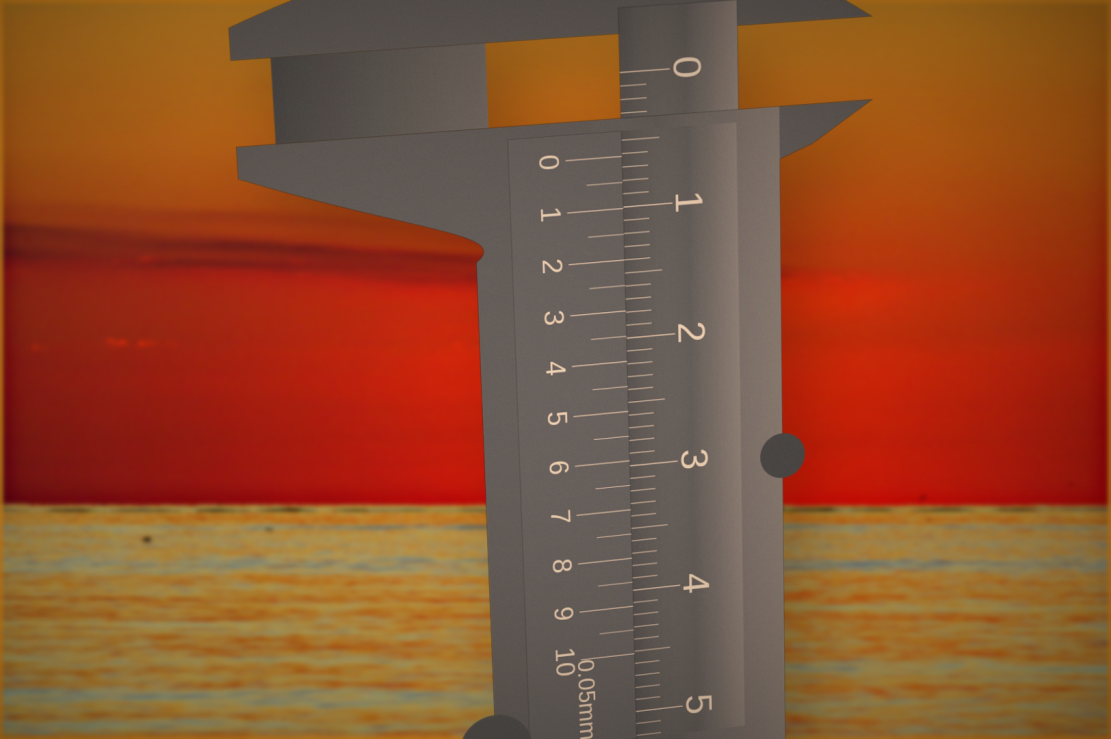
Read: 6.2 mm
